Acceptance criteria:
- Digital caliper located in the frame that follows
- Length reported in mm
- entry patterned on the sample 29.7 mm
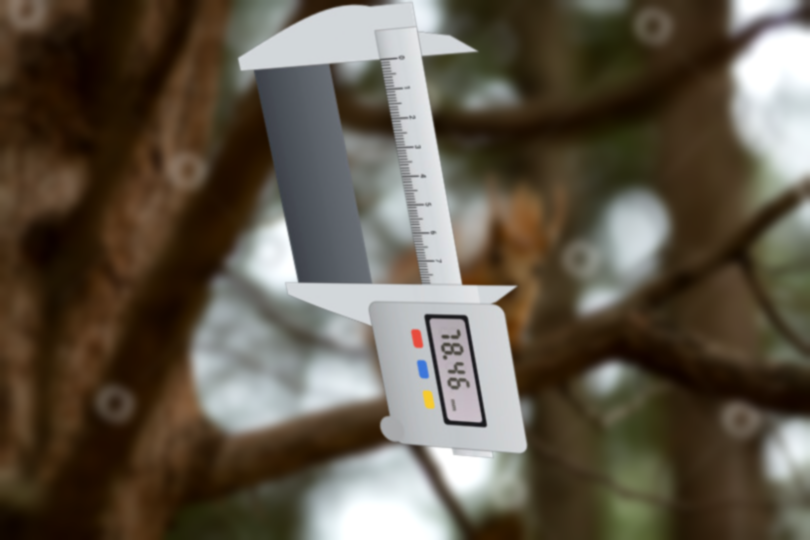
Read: 78.46 mm
